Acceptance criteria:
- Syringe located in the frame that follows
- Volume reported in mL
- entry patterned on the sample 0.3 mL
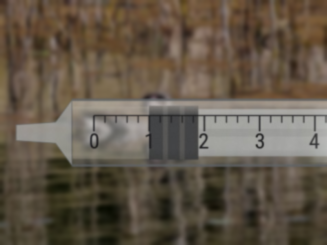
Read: 1 mL
